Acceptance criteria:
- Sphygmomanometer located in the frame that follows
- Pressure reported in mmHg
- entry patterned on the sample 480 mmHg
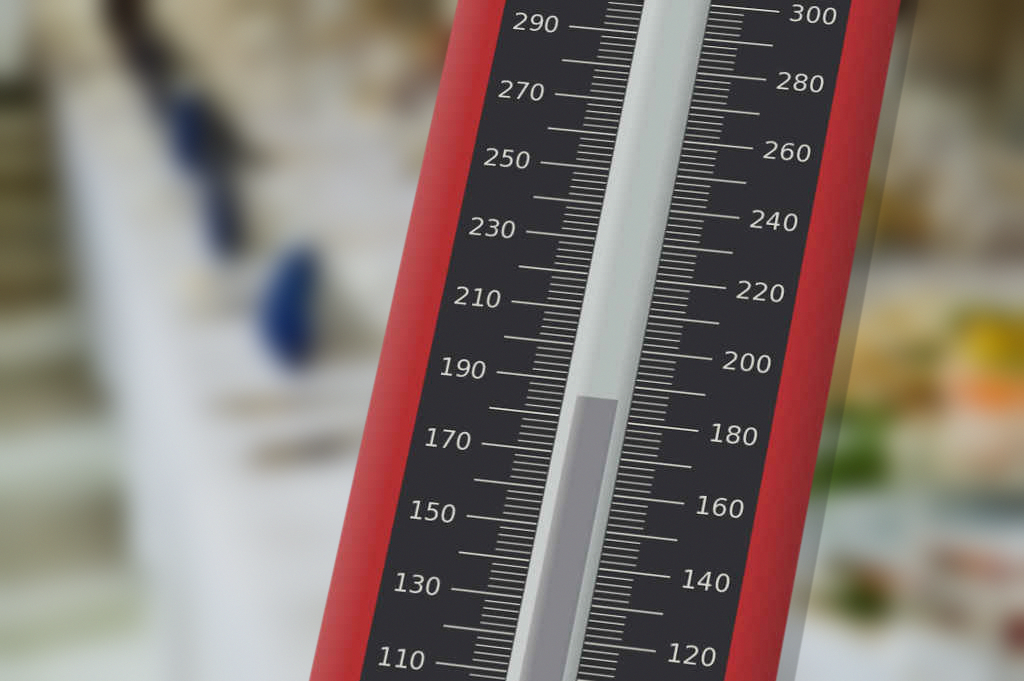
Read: 186 mmHg
